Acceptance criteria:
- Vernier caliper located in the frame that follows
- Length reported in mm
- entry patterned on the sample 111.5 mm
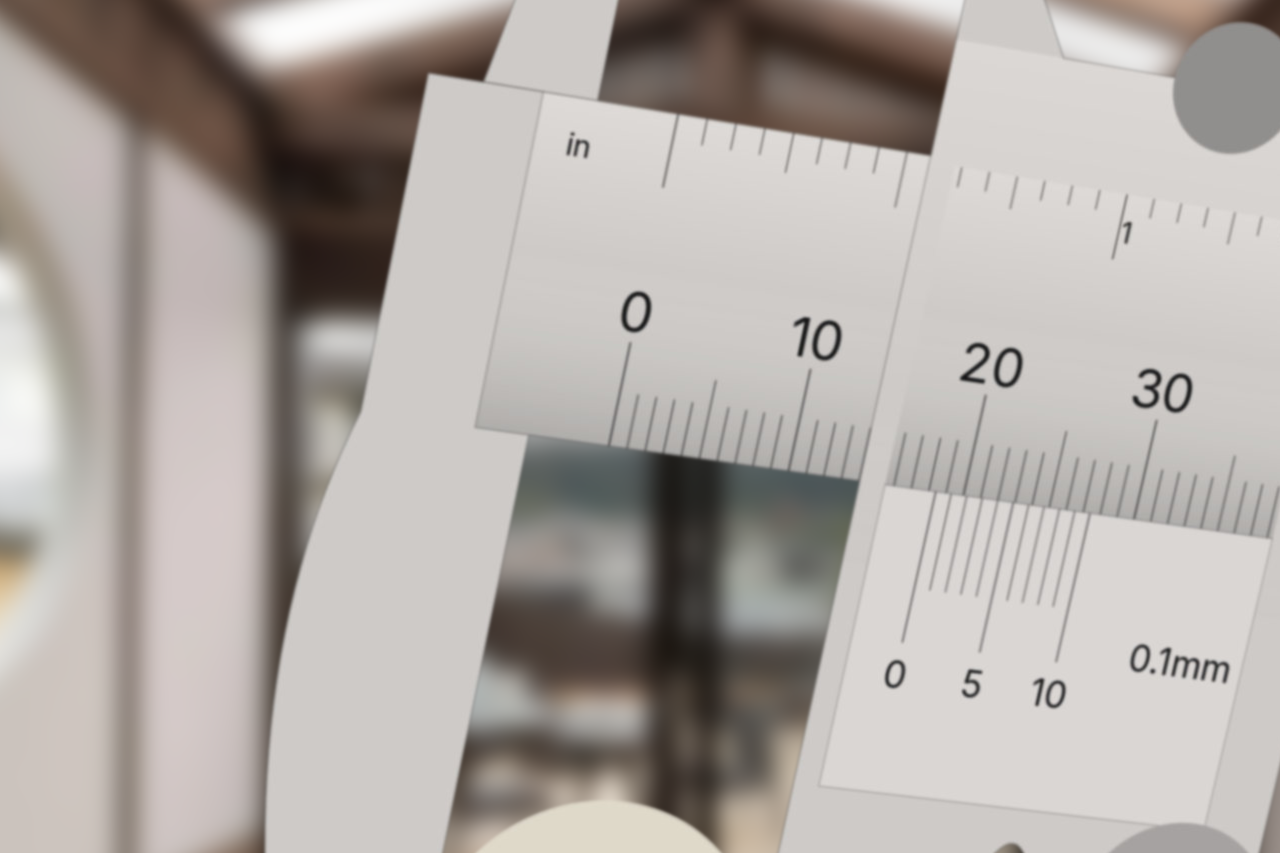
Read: 18.4 mm
